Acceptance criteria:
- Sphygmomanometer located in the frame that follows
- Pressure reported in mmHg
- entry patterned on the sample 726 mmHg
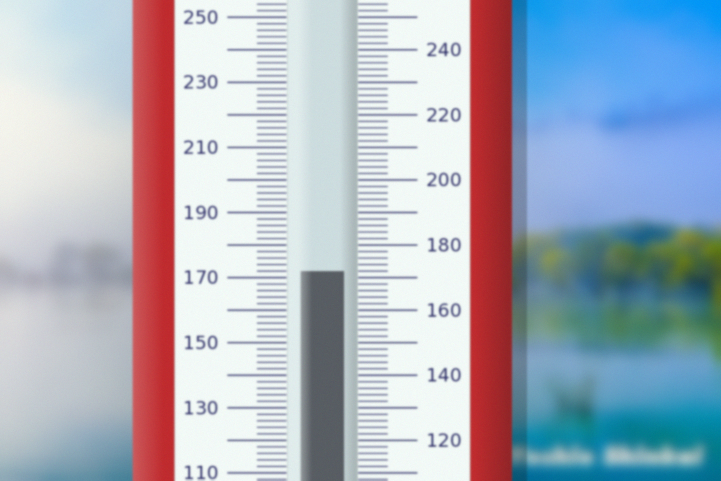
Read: 172 mmHg
